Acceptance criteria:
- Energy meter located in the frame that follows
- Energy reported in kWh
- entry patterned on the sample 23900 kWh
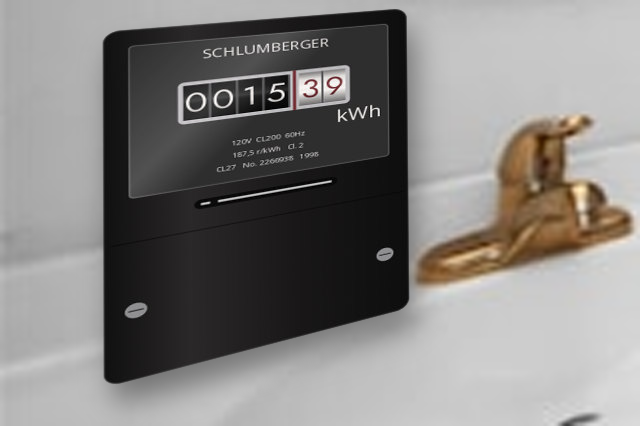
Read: 15.39 kWh
